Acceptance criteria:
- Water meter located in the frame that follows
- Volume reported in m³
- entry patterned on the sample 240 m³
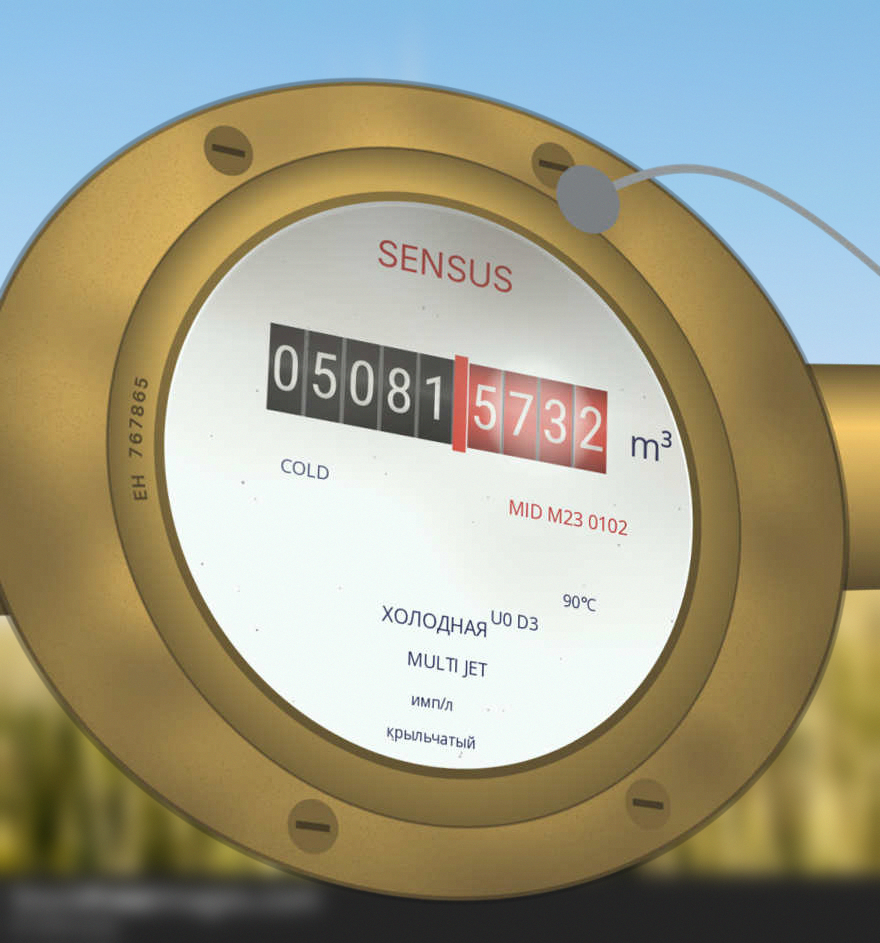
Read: 5081.5732 m³
